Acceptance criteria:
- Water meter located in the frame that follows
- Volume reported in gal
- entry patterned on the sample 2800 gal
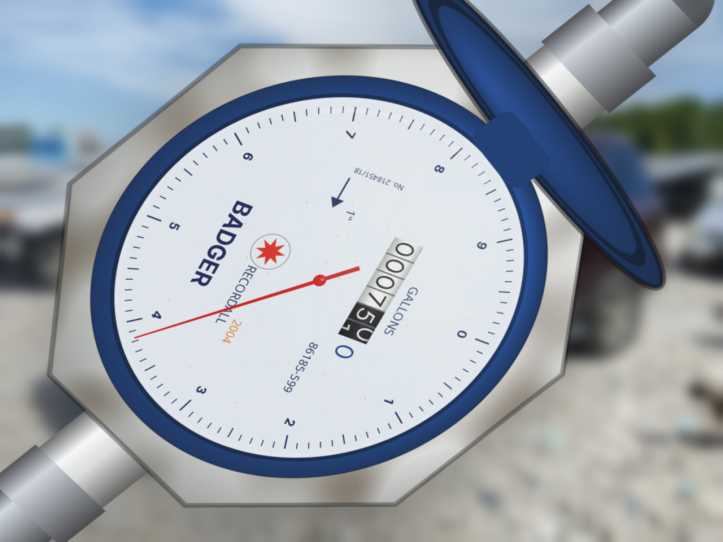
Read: 7503.8 gal
